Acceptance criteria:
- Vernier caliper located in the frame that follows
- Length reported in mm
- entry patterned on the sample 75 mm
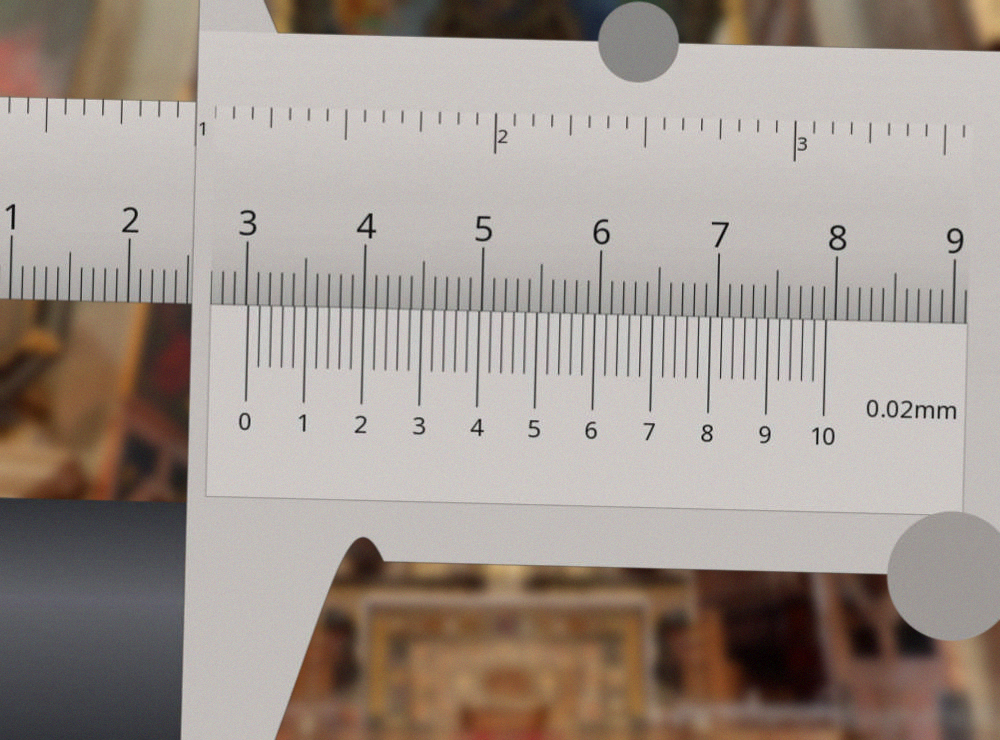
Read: 30.2 mm
